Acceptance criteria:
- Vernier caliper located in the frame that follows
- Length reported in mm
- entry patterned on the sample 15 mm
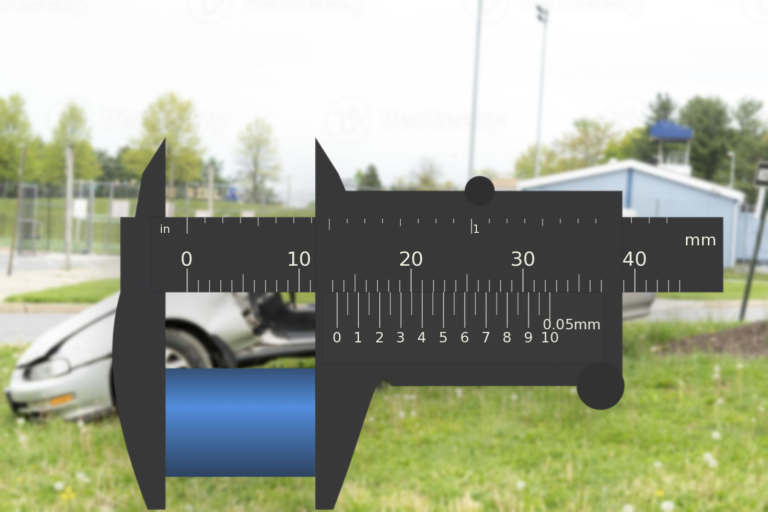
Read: 13.4 mm
